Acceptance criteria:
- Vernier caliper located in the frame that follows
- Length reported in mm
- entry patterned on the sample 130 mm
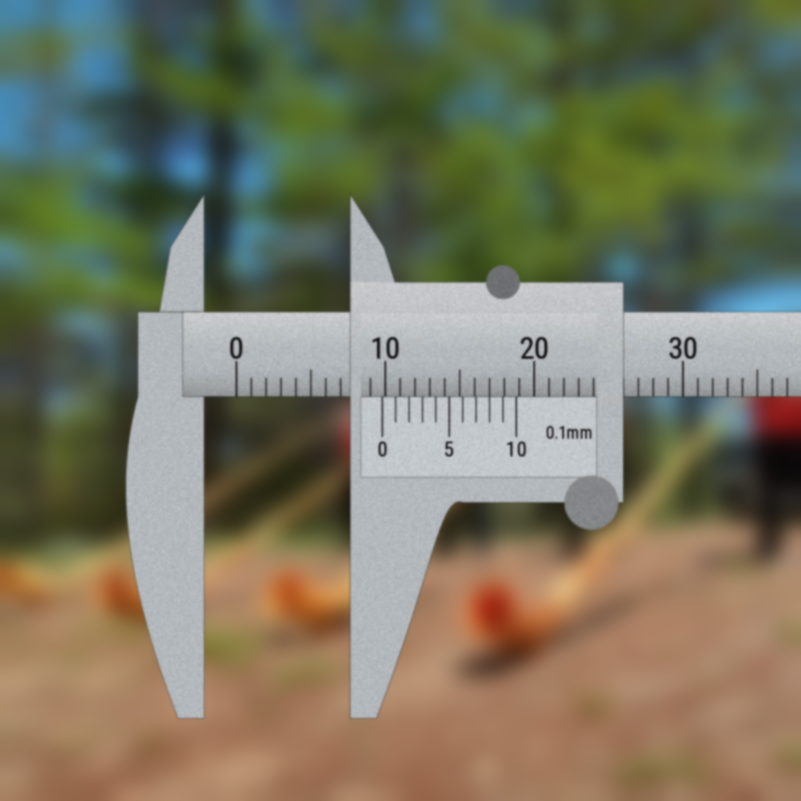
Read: 9.8 mm
